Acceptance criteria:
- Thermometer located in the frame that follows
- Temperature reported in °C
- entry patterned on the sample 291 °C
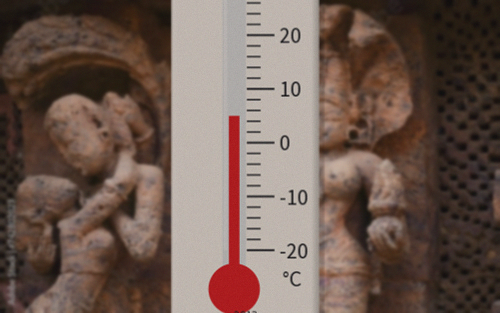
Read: 5 °C
